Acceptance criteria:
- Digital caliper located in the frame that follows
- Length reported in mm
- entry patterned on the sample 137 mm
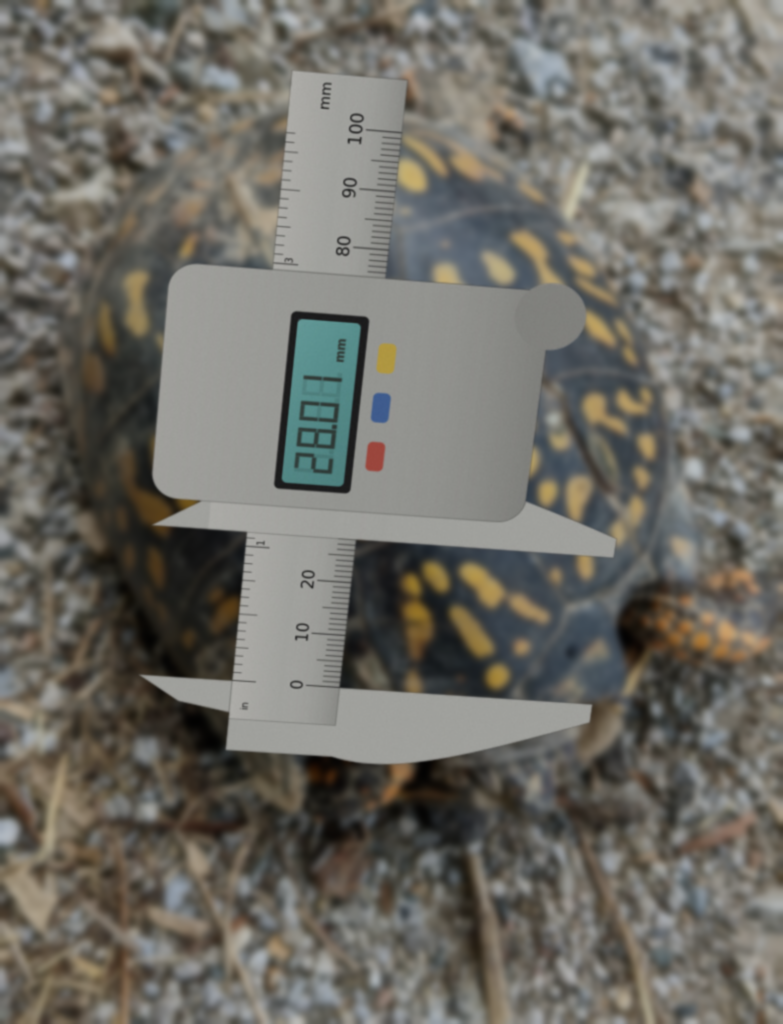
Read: 28.01 mm
